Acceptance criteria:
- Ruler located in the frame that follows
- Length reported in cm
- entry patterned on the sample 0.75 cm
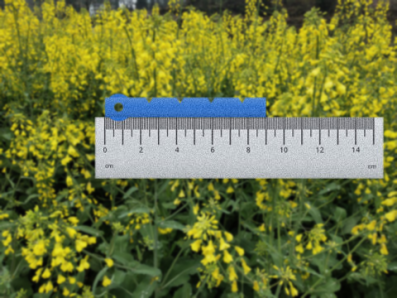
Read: 9 cm
